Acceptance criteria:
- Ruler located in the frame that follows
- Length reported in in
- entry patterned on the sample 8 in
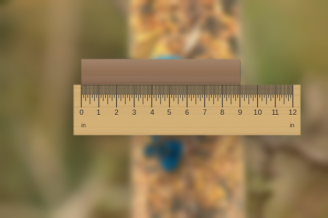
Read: 9 in
